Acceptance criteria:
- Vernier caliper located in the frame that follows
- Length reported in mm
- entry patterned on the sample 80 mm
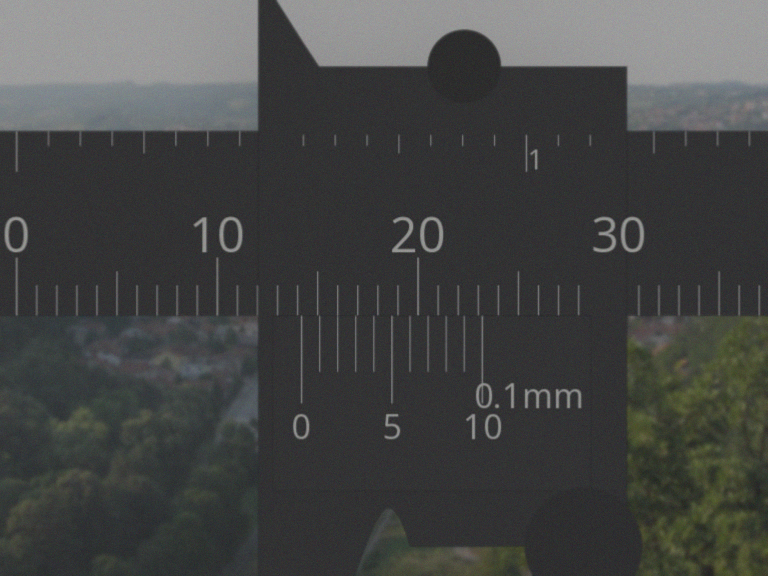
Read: 14.2 mm
